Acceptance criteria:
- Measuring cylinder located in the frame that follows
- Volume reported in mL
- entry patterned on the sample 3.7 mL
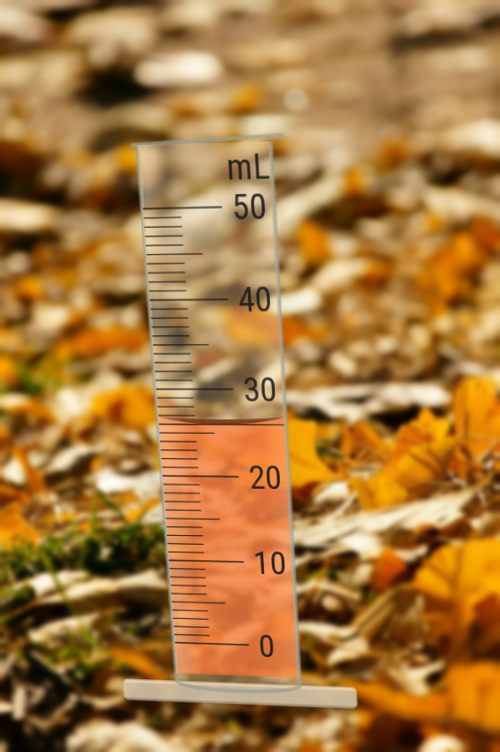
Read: 26 mL
